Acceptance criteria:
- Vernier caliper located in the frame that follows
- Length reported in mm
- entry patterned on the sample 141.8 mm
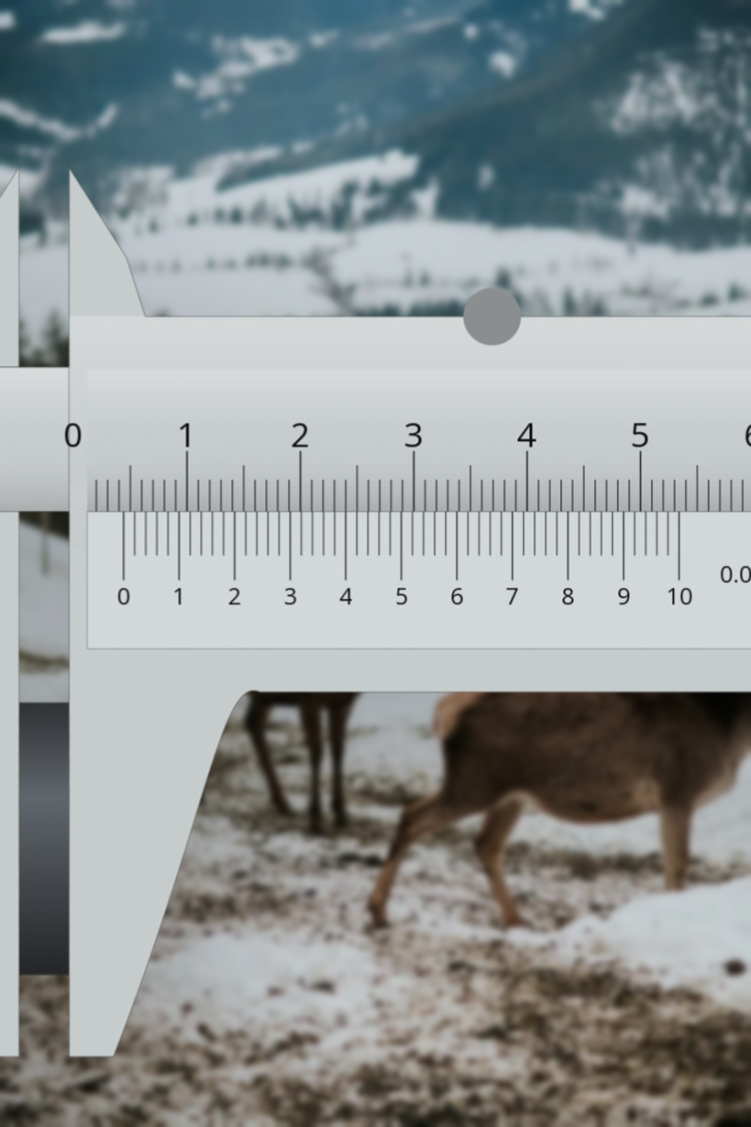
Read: 4.4 mm
